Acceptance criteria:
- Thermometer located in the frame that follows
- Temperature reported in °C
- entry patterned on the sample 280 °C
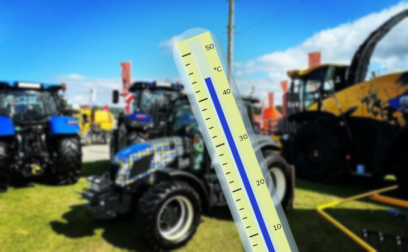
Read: 44 °C
